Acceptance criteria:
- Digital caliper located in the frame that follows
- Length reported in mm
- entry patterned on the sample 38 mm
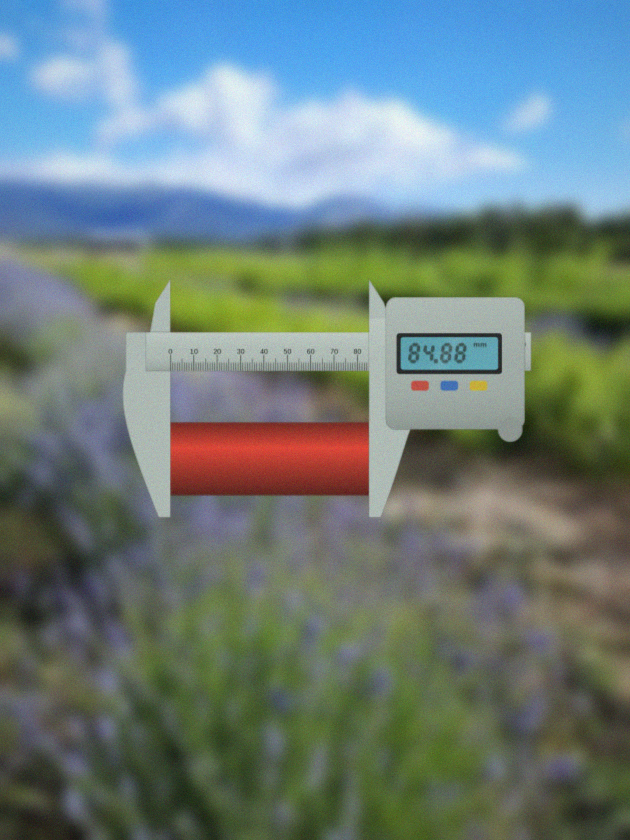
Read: 84.88 mm
